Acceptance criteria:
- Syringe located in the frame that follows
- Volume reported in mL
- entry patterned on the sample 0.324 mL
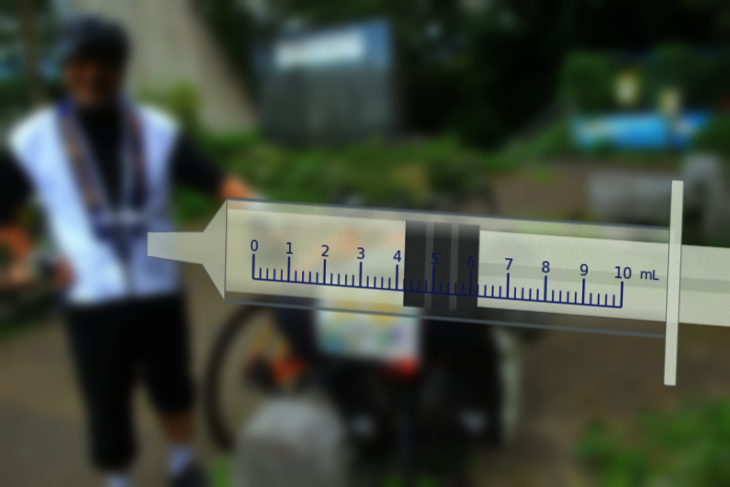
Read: 4.2 mL
